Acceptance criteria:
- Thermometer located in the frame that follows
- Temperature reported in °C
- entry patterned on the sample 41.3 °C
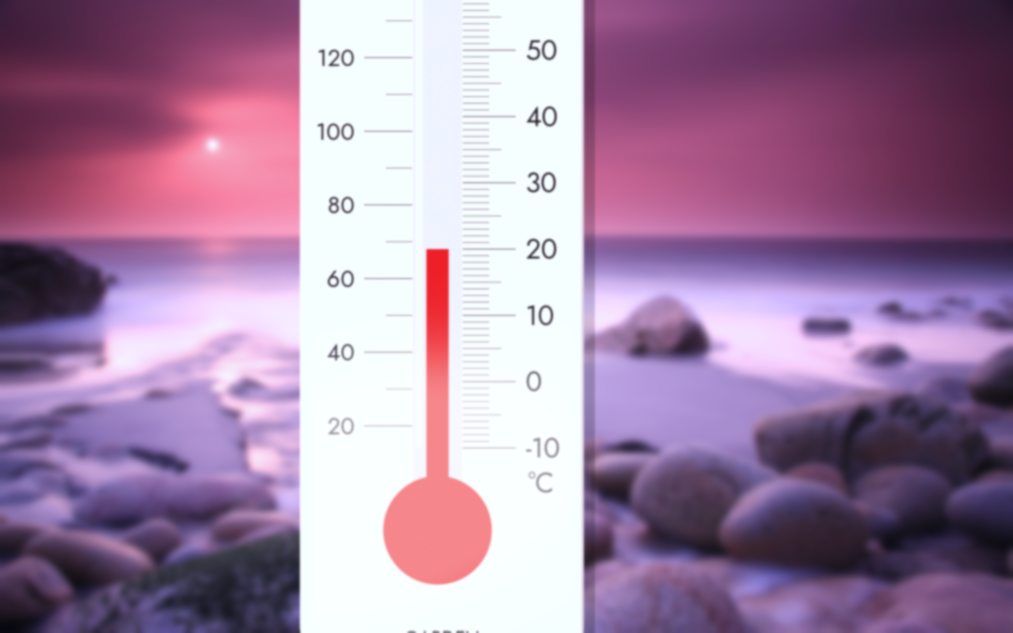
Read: 20 °C
